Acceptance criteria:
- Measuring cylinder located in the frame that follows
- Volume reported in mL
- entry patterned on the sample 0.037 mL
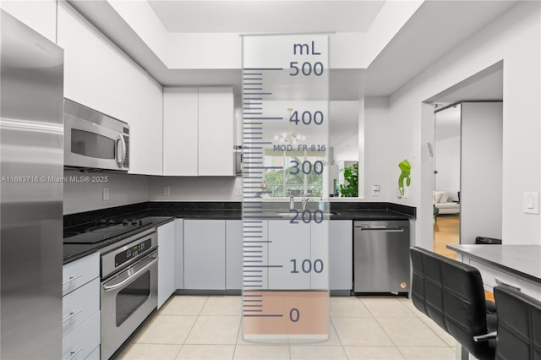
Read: 50 mL
